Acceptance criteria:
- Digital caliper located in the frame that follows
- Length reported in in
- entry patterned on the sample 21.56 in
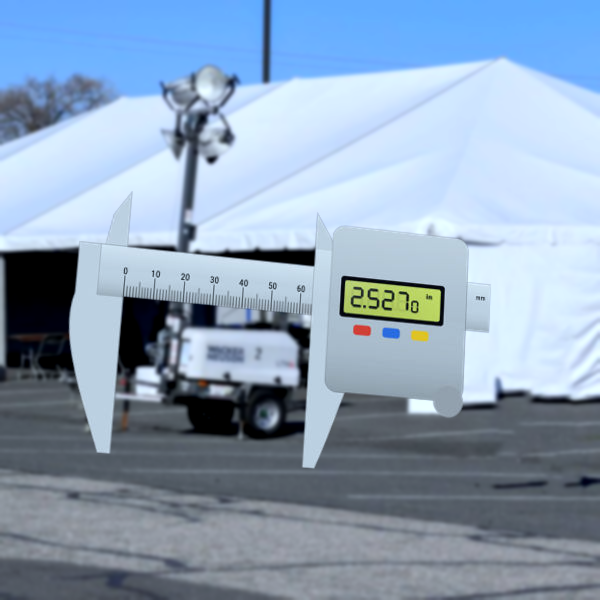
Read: 2.5270 in
